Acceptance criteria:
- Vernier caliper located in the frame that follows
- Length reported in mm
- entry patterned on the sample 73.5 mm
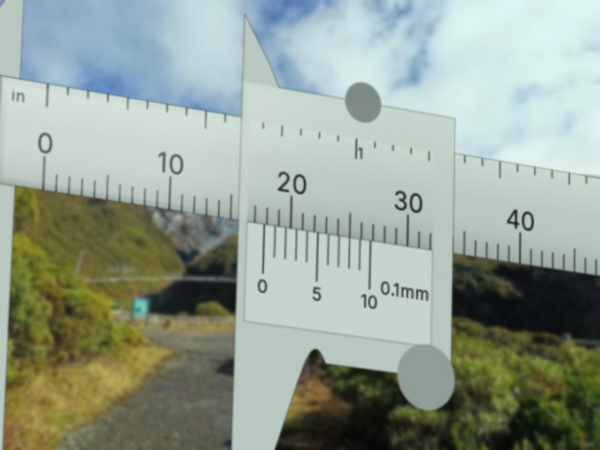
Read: 17.8 mm
